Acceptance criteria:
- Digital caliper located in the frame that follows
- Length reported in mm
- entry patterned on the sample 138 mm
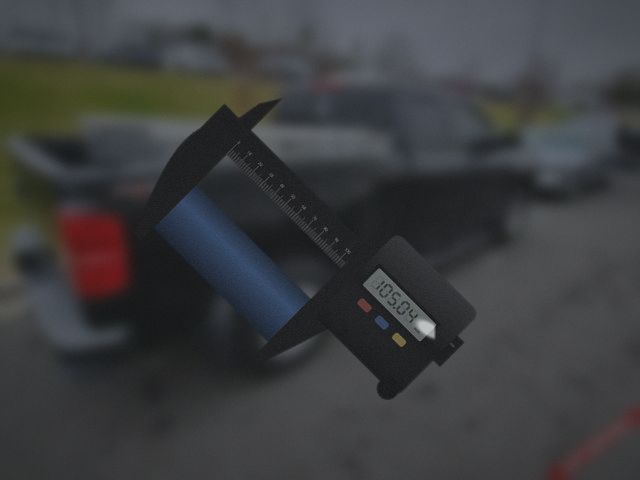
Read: 105.04 mm
